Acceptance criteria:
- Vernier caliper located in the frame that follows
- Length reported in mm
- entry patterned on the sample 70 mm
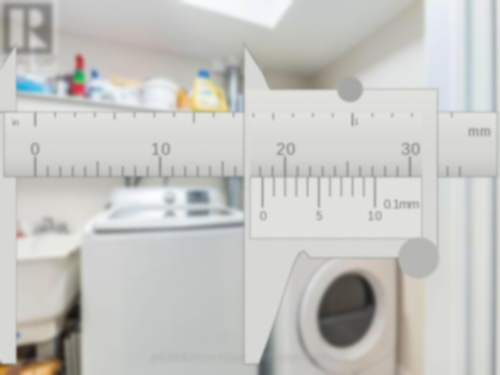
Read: 18.2 mm
